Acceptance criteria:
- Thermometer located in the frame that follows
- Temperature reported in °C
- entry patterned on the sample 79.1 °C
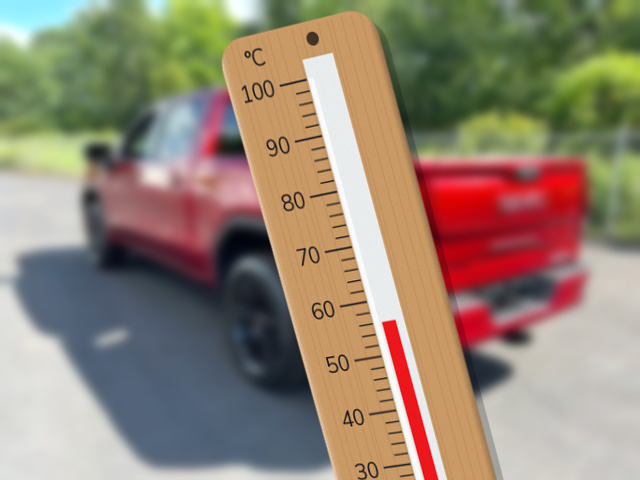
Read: 56 °C
